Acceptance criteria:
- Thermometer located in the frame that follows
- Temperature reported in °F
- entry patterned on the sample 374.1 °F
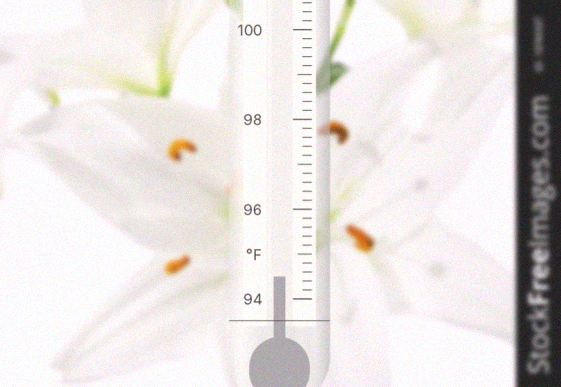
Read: 94.5 °F
